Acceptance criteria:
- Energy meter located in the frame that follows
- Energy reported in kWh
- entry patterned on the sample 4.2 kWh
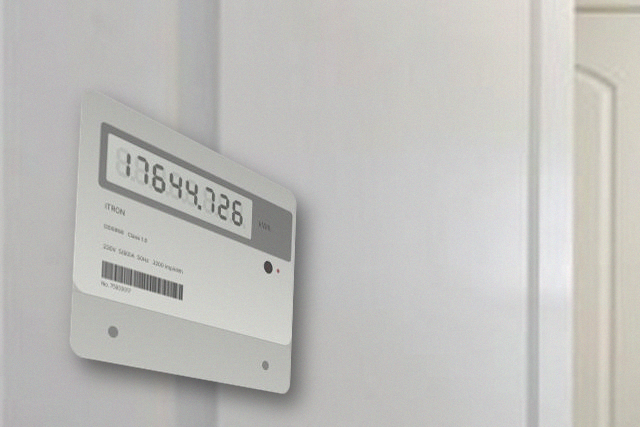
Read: 17644.726 kWh
